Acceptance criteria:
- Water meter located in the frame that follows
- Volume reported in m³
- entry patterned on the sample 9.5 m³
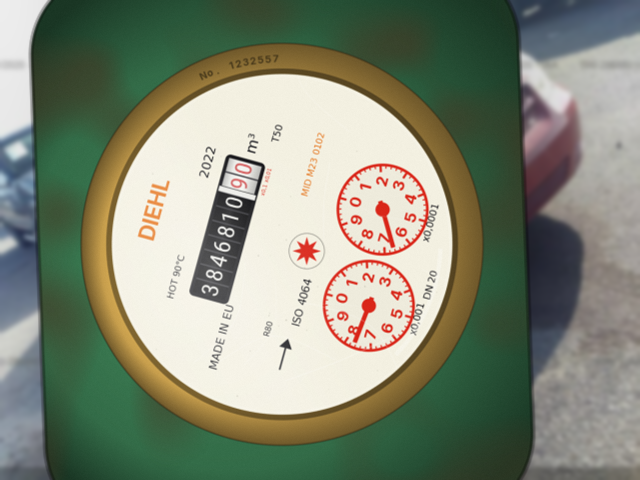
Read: 3846810.9076 m³
